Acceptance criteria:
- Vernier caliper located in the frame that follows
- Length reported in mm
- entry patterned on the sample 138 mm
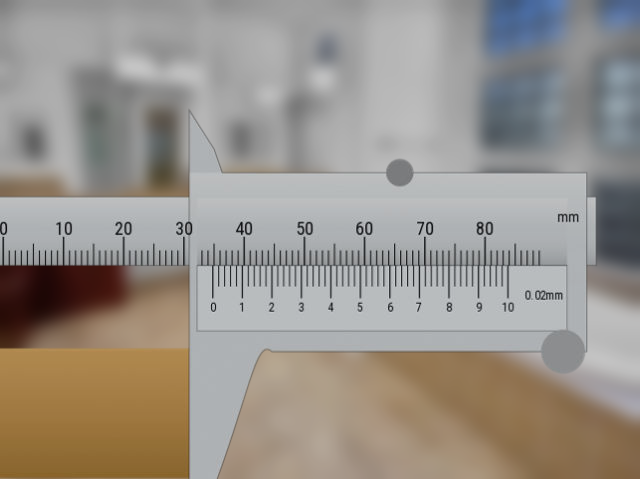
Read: 34.8 mm
